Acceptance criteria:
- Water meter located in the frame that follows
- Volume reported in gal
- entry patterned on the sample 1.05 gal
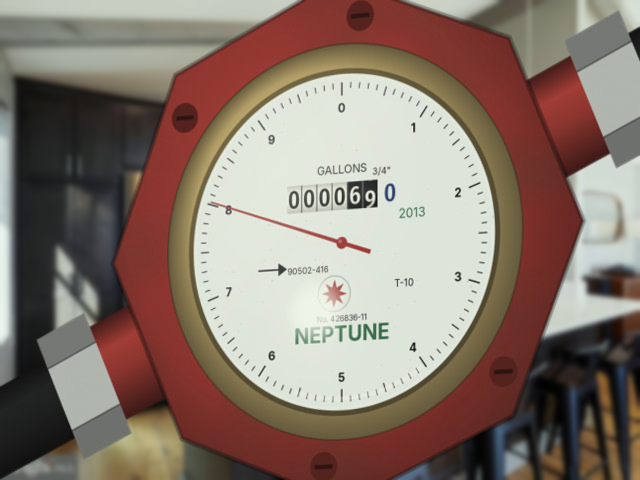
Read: 688.0 gal
